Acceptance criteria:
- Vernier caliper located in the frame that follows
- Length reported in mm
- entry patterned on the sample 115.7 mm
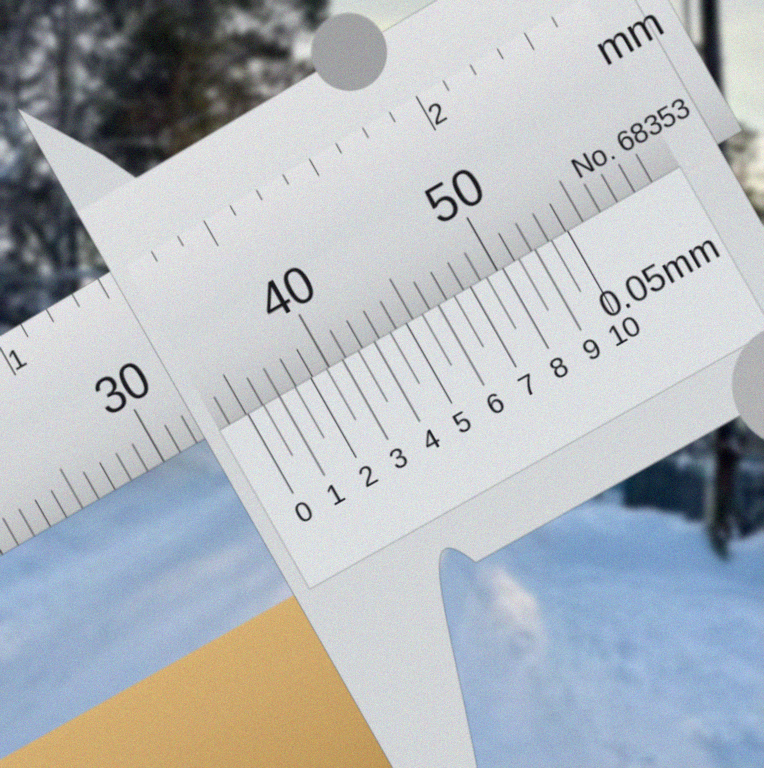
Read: 35.1 mm
